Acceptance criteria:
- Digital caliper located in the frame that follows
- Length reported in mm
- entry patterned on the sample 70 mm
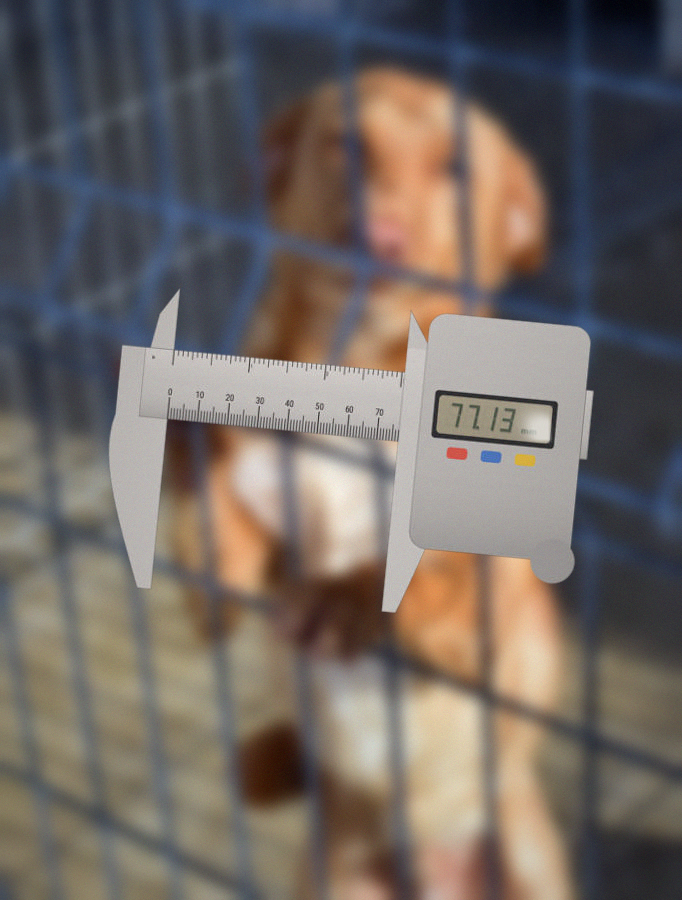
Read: 77.13 mm
